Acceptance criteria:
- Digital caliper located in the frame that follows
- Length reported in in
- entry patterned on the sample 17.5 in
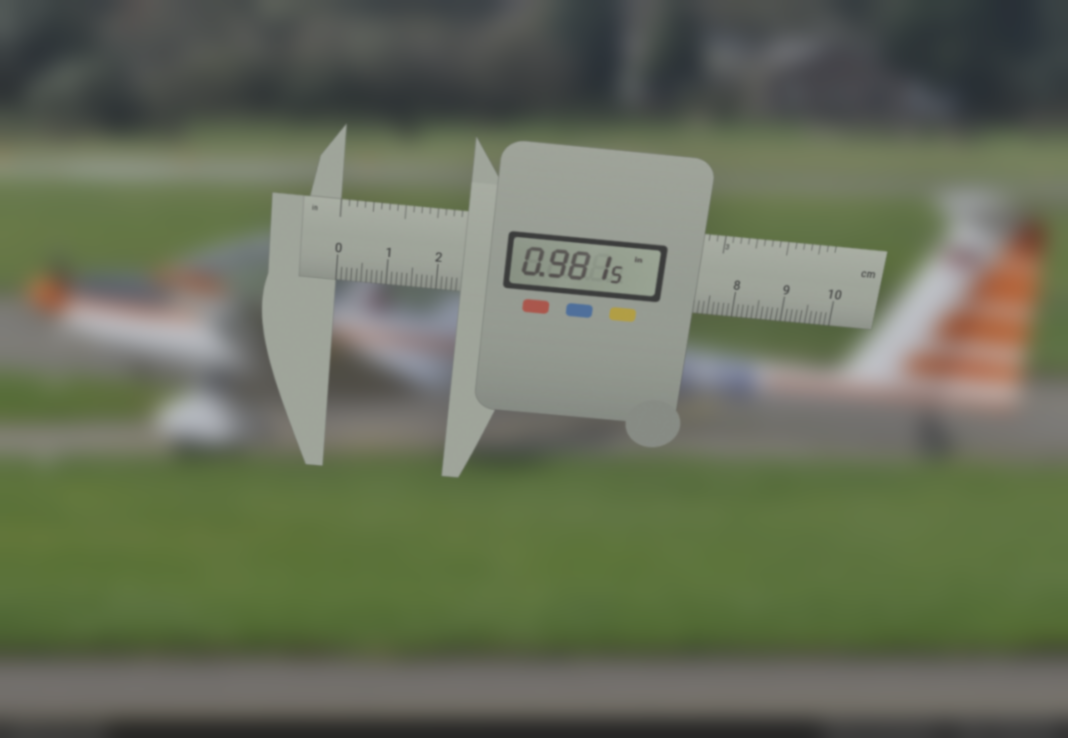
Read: 0.9815 in
